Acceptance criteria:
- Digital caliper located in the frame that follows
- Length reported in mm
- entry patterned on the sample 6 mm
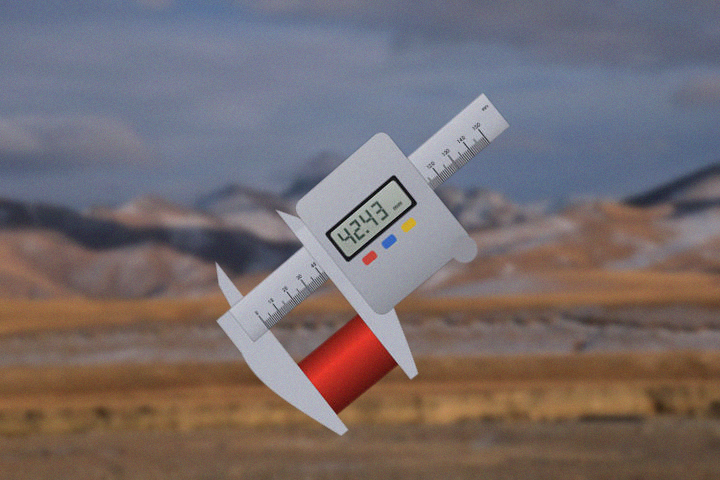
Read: 42.43 mm
